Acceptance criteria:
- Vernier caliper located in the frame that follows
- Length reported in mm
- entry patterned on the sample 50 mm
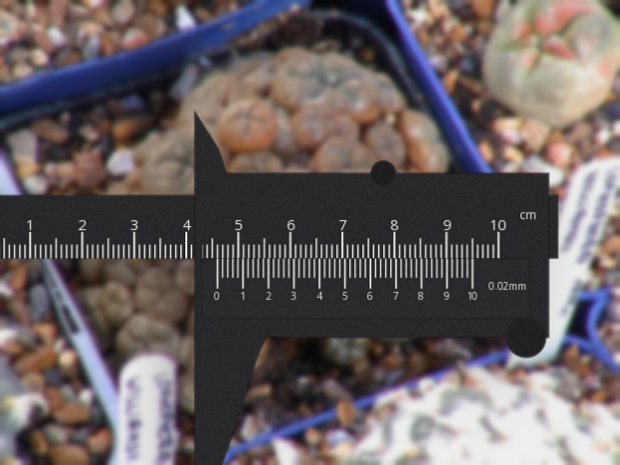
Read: 46.0 mm
